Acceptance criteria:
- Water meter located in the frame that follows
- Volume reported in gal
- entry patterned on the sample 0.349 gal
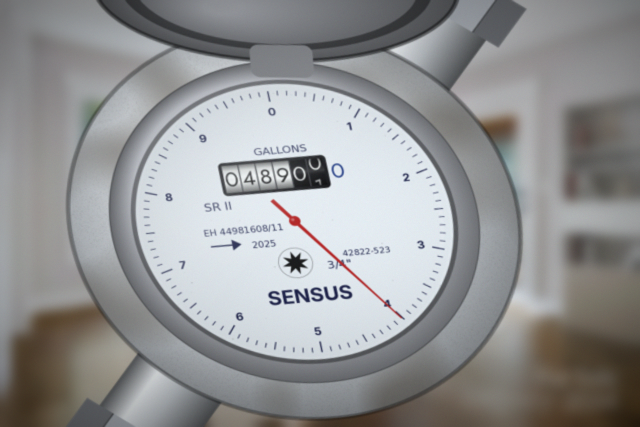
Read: 489004.0 gal
